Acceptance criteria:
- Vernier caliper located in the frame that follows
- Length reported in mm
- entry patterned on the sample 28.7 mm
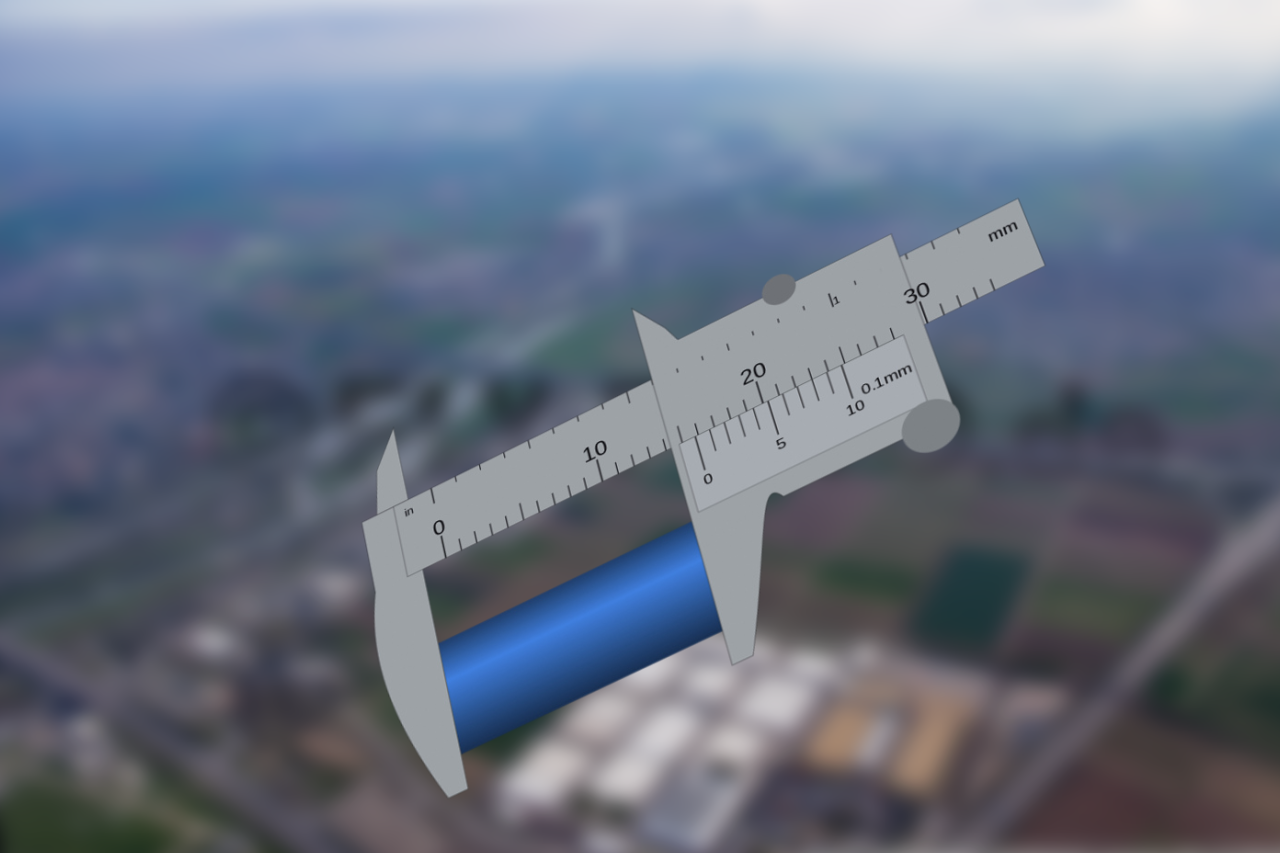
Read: 15.8 mm
